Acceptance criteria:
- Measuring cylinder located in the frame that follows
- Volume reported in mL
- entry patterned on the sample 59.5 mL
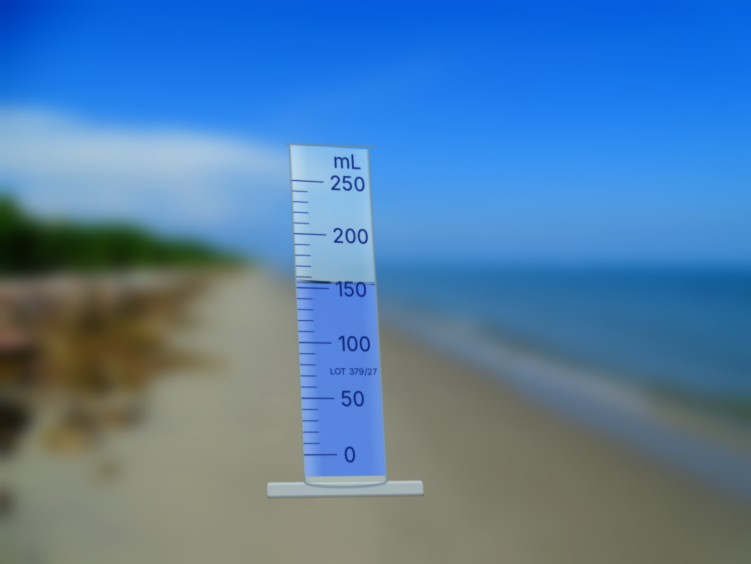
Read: 155 mL
